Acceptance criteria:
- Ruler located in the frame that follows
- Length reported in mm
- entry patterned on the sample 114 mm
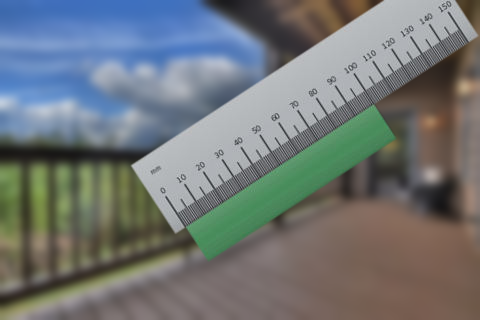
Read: 100 mm
